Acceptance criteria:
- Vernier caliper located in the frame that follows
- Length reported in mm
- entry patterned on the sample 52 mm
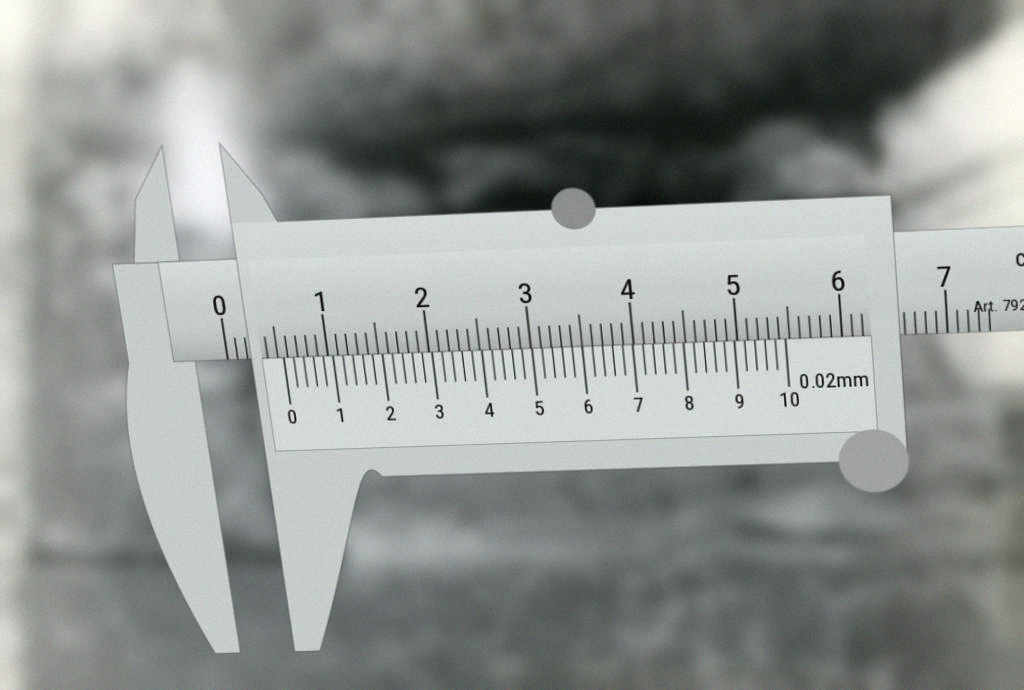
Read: 5.6 mm
